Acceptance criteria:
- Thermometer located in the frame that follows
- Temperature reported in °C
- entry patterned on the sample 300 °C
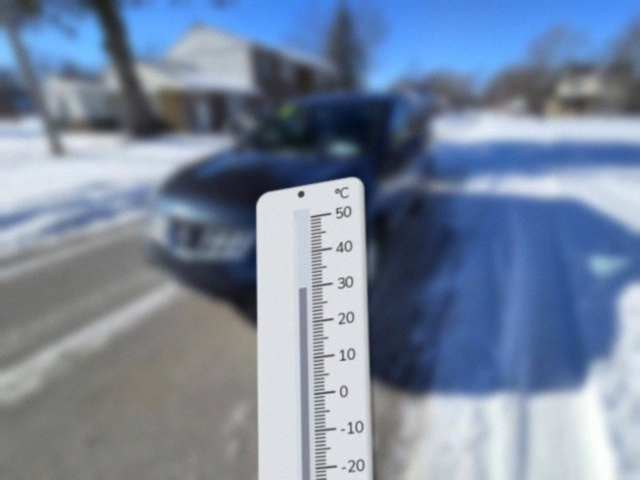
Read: 30 °C
